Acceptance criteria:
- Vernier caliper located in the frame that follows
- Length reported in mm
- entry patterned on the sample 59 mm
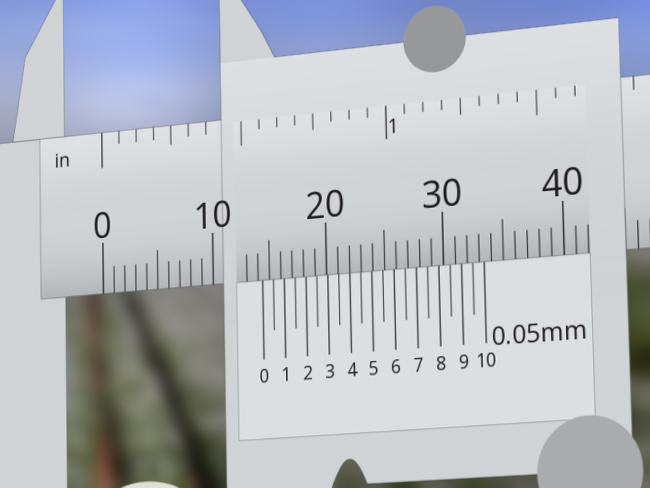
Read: 14.4 mm
